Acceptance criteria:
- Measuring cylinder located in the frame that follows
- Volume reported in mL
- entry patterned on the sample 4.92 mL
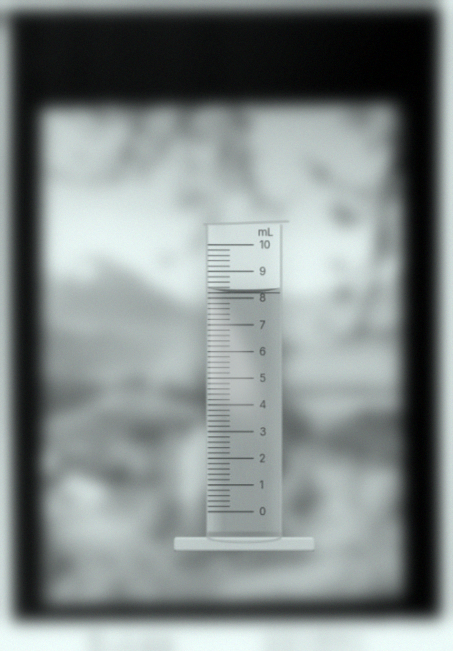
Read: 8.2 mL
